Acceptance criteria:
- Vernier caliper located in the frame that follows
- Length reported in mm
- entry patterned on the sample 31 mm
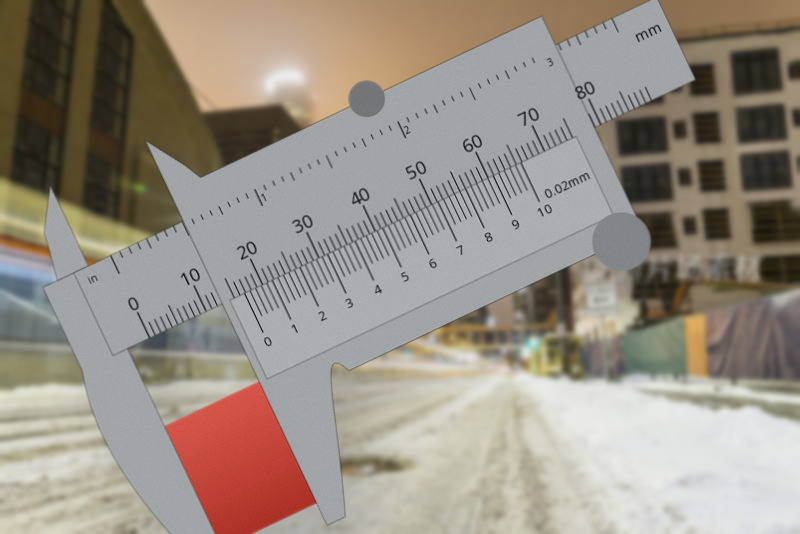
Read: 16.8 mm
